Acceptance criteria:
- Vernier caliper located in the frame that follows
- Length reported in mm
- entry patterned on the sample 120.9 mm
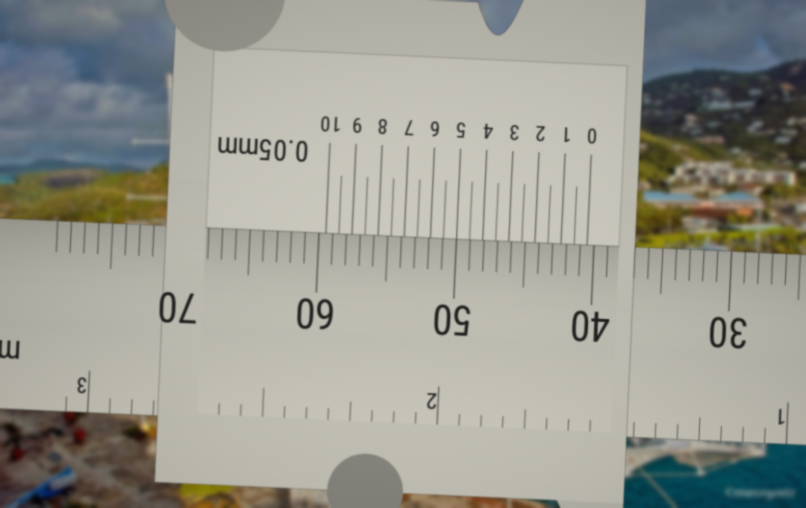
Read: 40.5 mm
